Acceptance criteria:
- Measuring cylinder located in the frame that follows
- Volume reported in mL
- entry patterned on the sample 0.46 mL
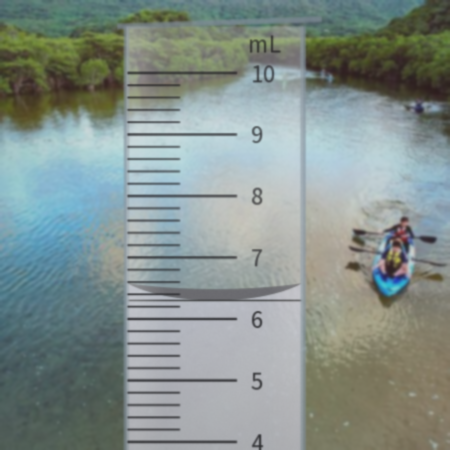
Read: 6.3 mL
